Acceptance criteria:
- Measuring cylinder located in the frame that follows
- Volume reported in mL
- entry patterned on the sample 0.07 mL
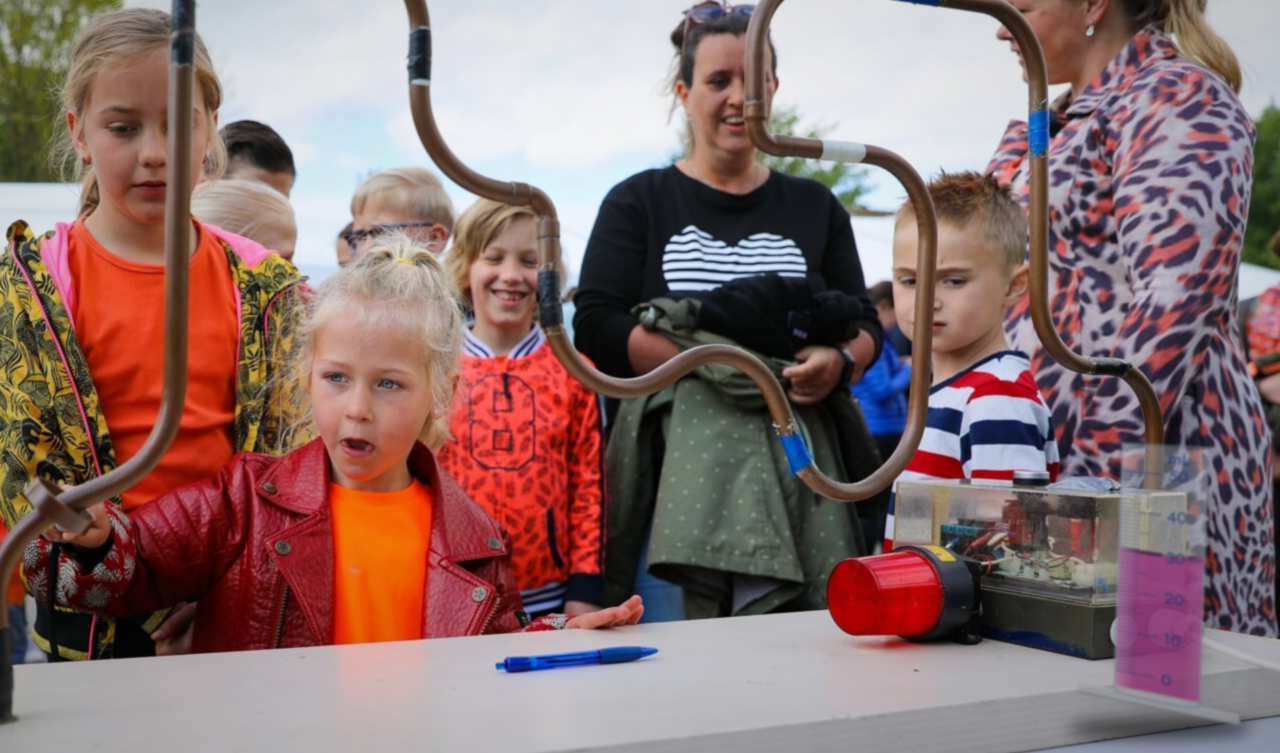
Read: 30 mL
